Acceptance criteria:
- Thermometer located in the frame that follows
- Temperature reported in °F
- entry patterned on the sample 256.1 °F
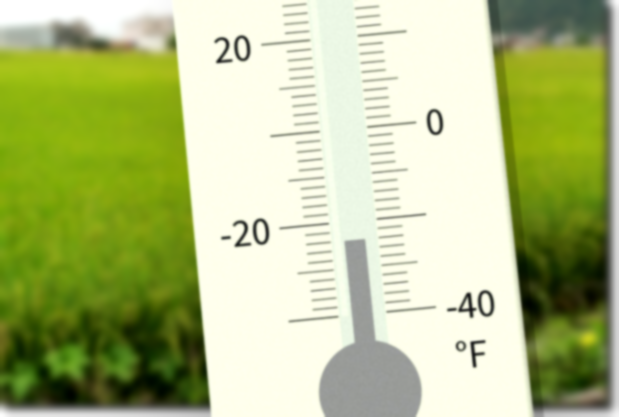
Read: -24 °F
